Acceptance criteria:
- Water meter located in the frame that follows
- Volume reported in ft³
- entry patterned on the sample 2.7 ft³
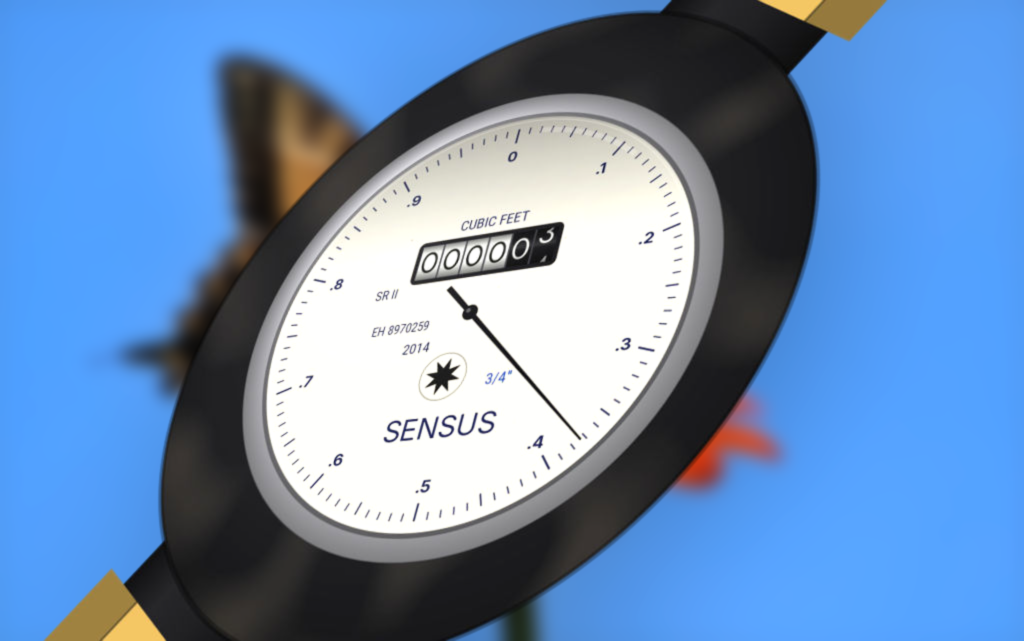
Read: 3.37 ft³
